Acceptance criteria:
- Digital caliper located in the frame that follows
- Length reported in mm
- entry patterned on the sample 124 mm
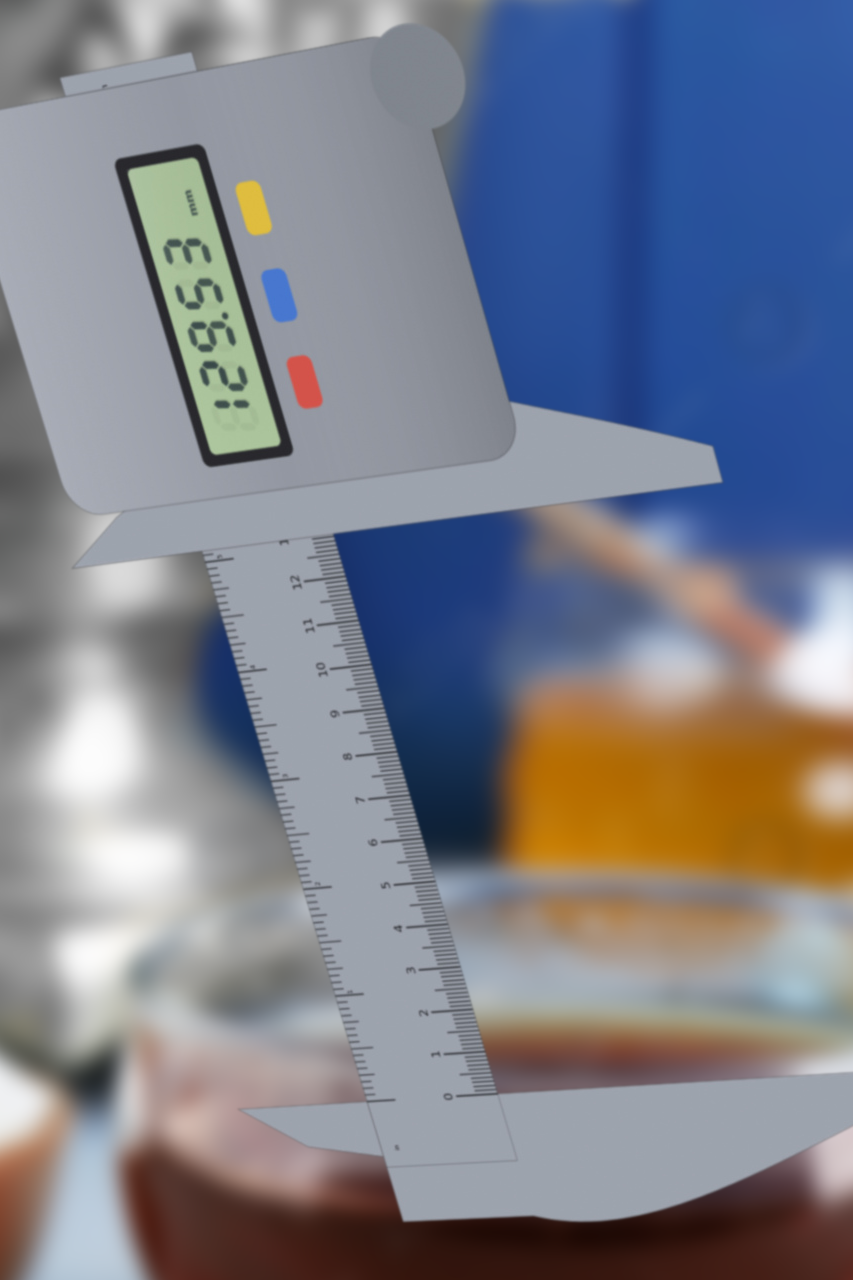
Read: 129.53 mm
